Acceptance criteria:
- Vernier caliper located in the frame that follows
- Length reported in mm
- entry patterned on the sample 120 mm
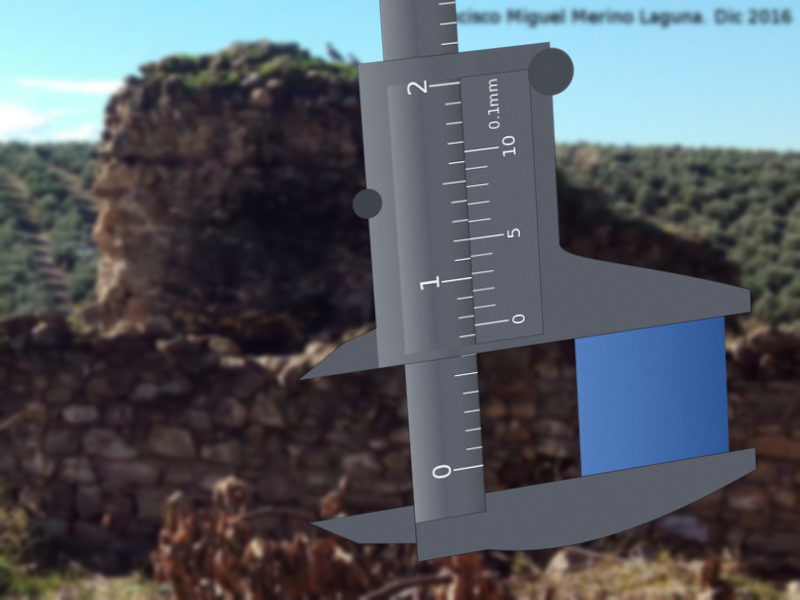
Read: 7.5 mm
